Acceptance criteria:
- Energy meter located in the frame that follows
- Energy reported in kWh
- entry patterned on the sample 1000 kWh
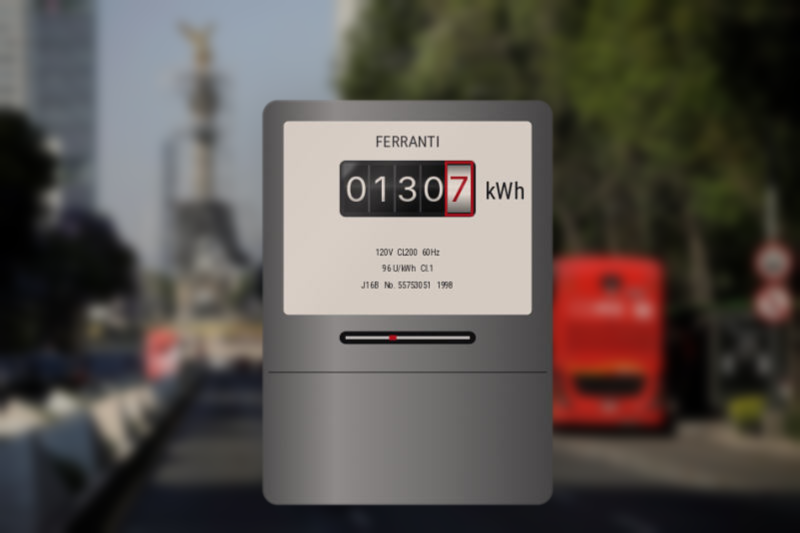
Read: 130.7 kWh
